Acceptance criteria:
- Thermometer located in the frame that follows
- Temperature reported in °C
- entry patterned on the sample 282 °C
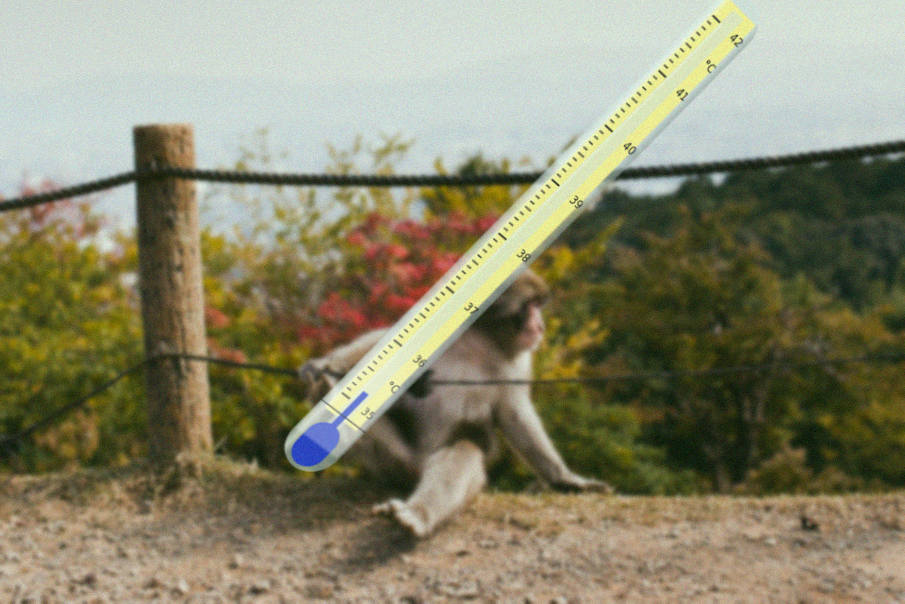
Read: 35.2 °C
